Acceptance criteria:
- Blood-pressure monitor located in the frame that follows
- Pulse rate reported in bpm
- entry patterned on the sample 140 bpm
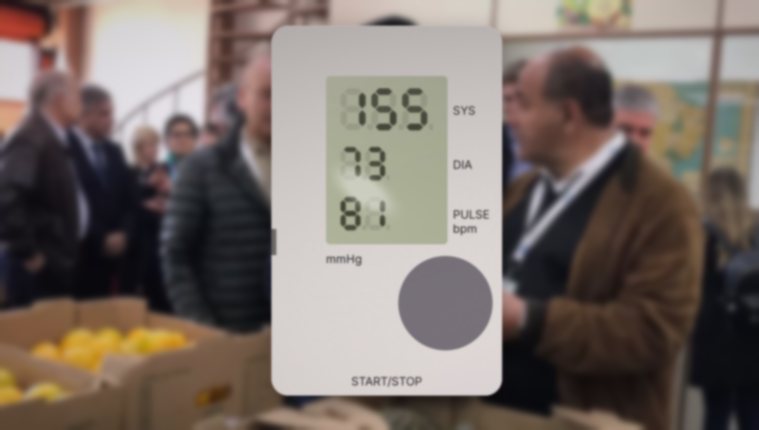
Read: 81 bpm
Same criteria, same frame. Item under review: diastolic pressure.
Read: 73 mmHg
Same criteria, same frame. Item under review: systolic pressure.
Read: 155 mmHg
